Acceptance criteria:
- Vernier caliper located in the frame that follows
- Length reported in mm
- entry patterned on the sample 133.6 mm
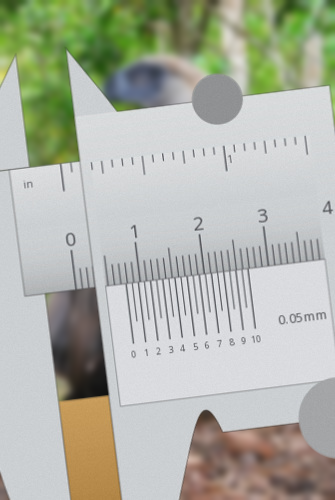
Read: 7.8 mm
